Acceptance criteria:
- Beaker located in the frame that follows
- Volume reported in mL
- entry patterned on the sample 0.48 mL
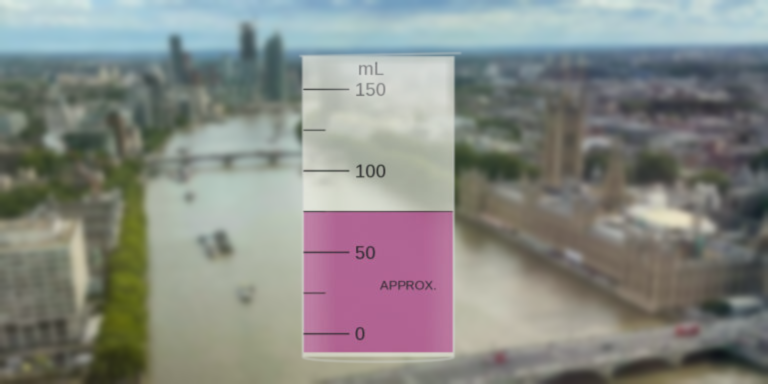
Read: 75 mL
